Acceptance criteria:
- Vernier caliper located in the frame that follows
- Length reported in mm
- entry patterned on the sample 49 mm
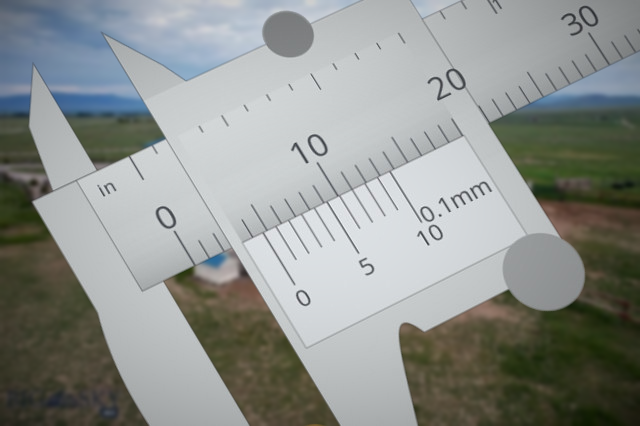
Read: 4.7 mm
